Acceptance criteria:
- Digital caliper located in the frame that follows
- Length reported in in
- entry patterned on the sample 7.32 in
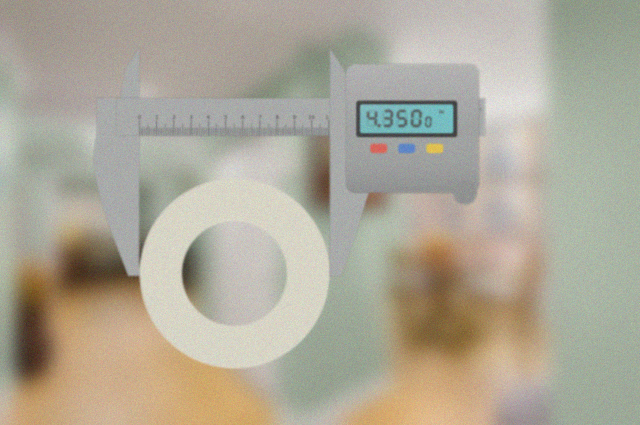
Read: 4.3500 in
